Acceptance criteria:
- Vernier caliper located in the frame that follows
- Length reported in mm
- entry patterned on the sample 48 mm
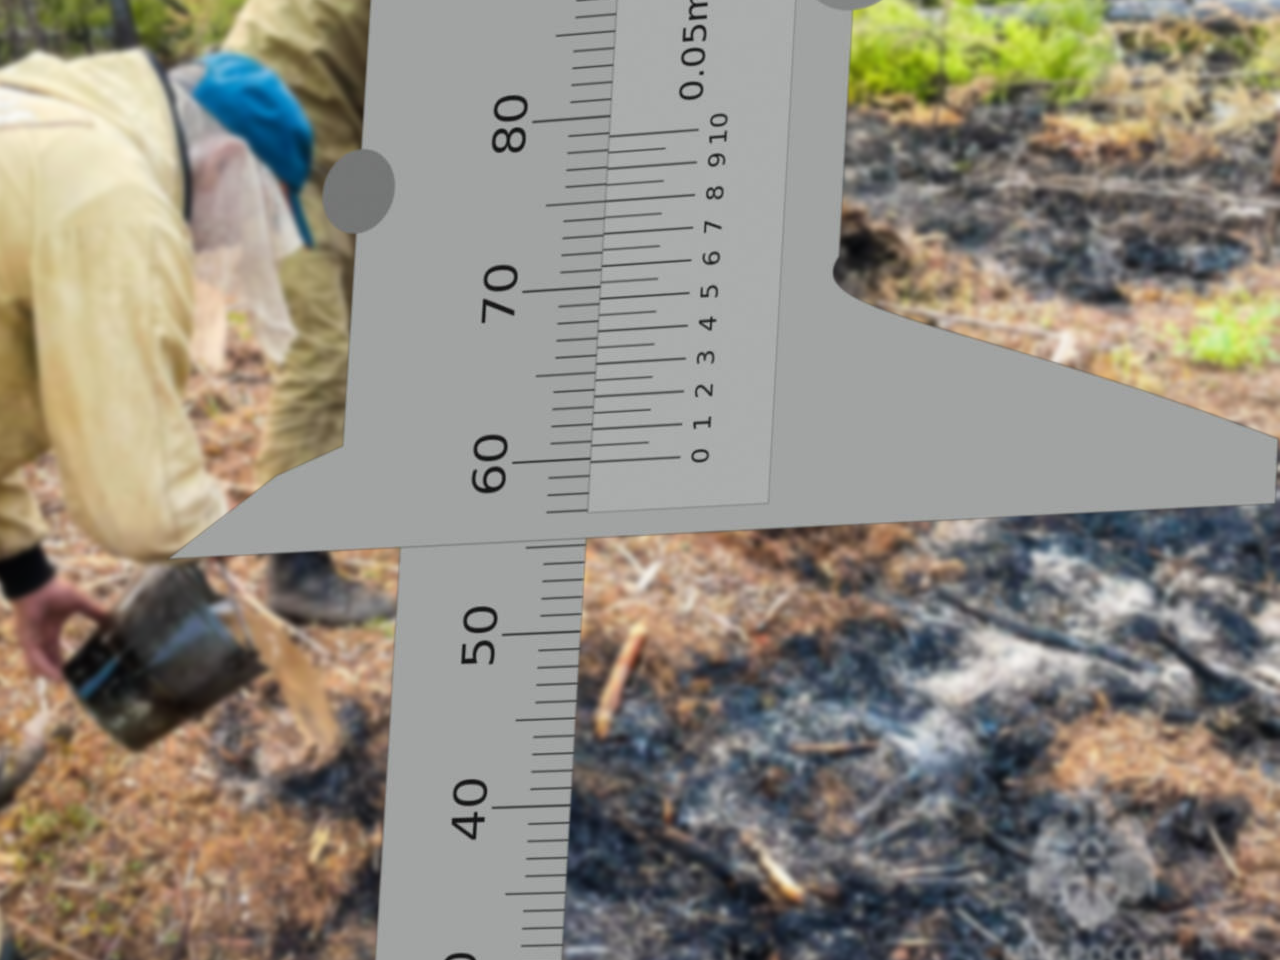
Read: 59.8 mm
